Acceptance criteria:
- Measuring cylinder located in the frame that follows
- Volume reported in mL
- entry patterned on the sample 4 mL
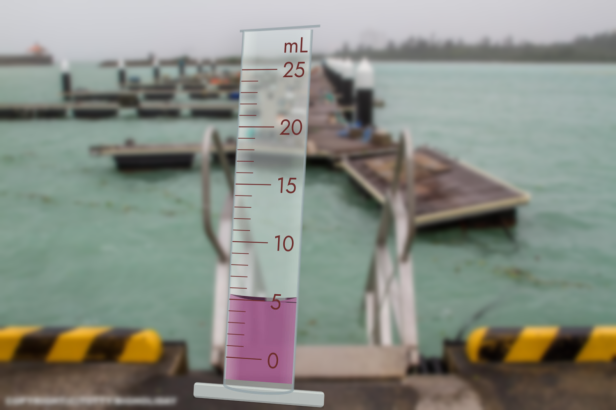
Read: 5 mL
